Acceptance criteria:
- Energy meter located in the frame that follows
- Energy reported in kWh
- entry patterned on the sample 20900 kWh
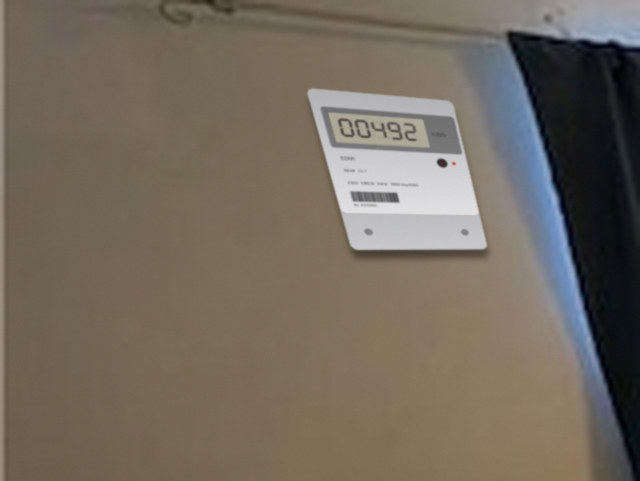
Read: 492 kWh
